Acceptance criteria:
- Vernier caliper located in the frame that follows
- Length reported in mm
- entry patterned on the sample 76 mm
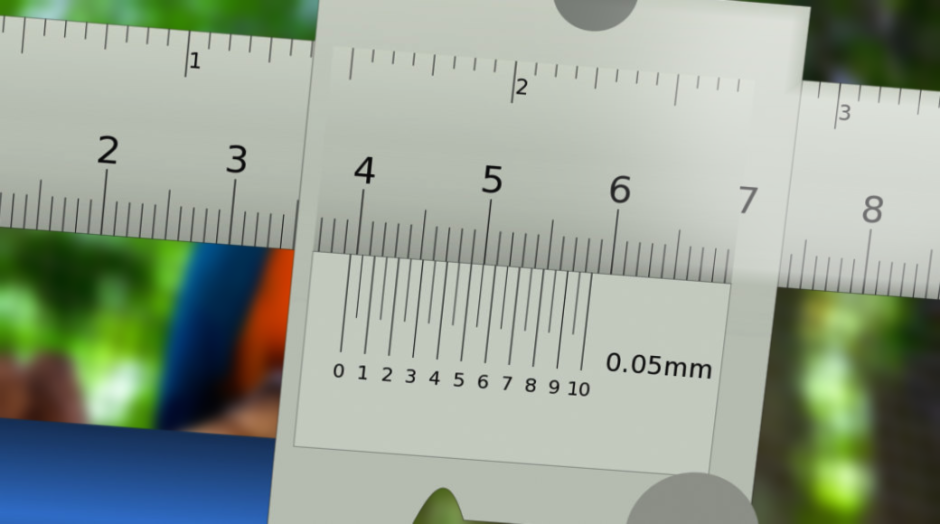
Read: 39.5 mm
